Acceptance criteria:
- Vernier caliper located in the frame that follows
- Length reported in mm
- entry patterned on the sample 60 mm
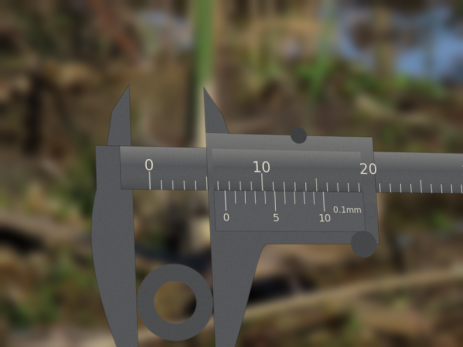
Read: 6.6 mm
